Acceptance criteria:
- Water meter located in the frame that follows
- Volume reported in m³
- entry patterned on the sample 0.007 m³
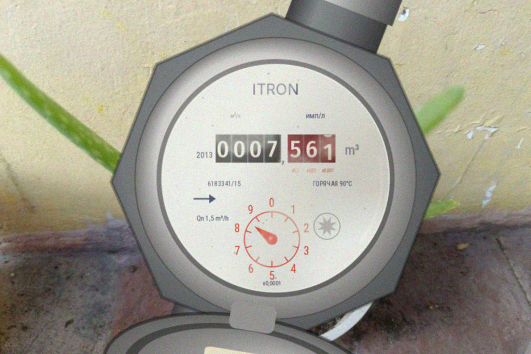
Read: 7.5608 m³
